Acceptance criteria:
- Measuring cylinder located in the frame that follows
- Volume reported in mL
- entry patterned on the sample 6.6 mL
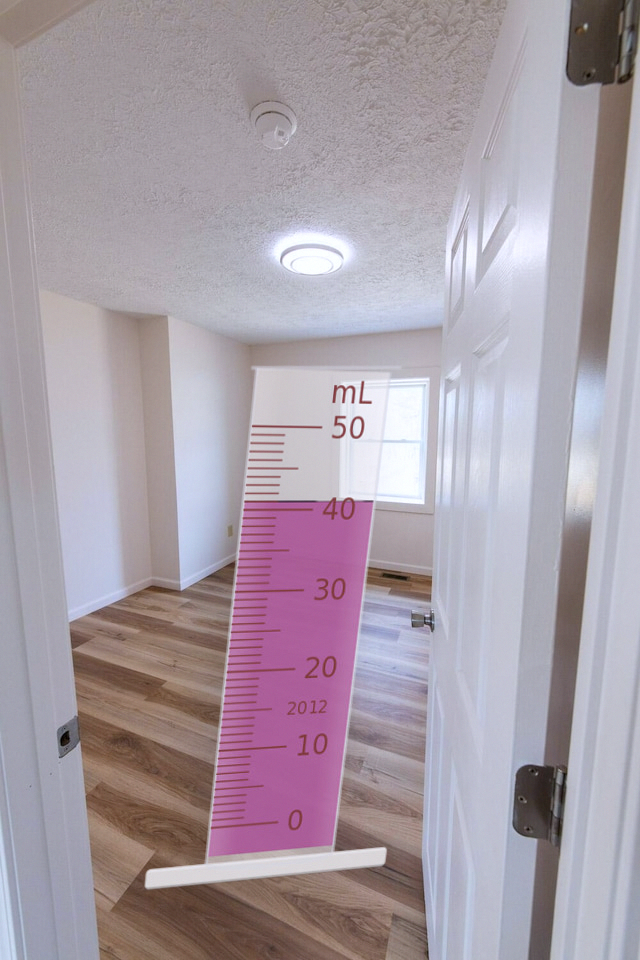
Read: 41 mL
